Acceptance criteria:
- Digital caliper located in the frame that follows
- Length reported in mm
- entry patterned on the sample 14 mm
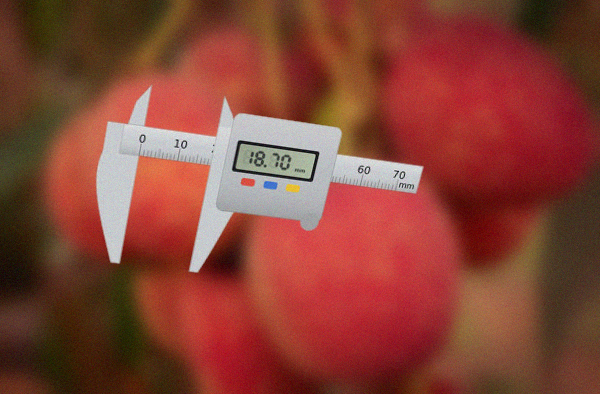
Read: 18.70 mm
